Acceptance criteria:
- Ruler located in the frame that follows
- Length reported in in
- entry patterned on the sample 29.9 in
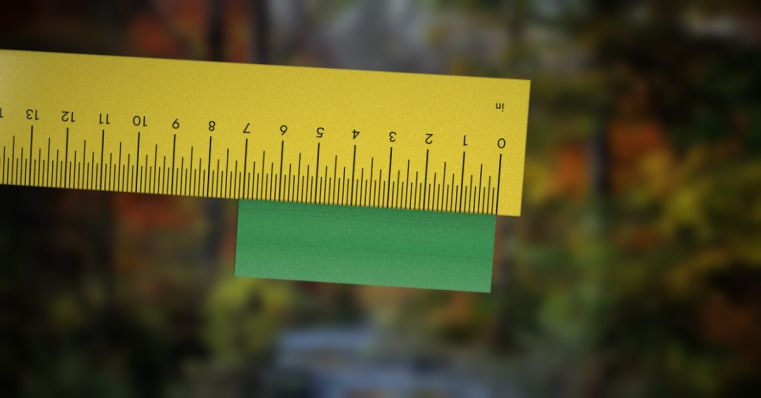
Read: 7.125 in
